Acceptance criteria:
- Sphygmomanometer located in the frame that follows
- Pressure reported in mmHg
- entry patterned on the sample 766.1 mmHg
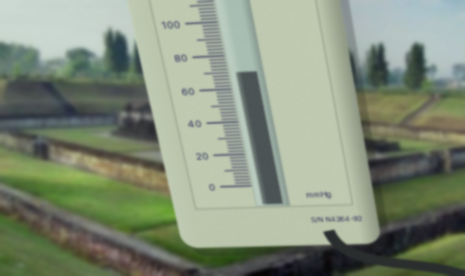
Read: 70 mmHg
